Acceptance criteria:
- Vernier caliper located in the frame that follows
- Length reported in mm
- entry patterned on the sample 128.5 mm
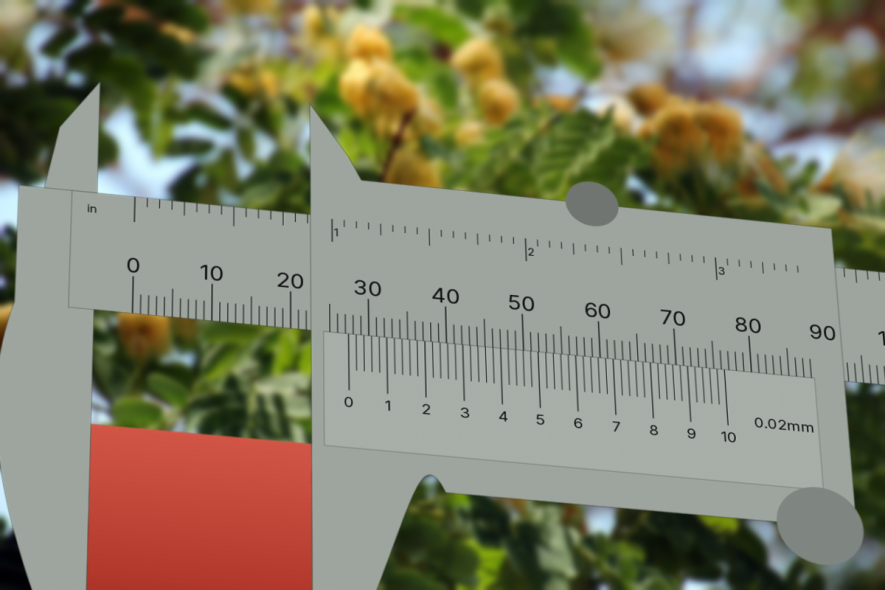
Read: 27.4 mm
